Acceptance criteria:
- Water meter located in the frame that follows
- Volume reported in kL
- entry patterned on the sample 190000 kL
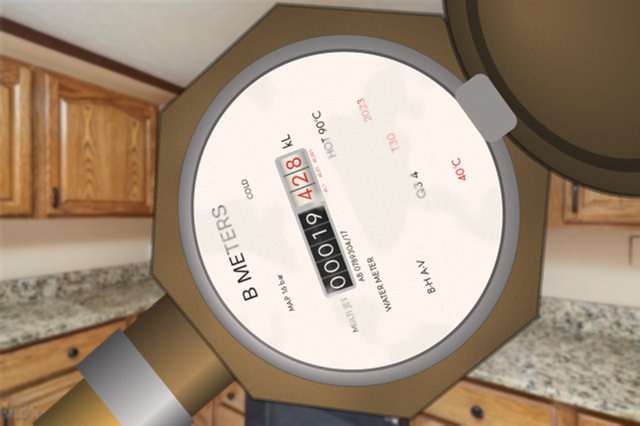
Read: 19.428 kL
